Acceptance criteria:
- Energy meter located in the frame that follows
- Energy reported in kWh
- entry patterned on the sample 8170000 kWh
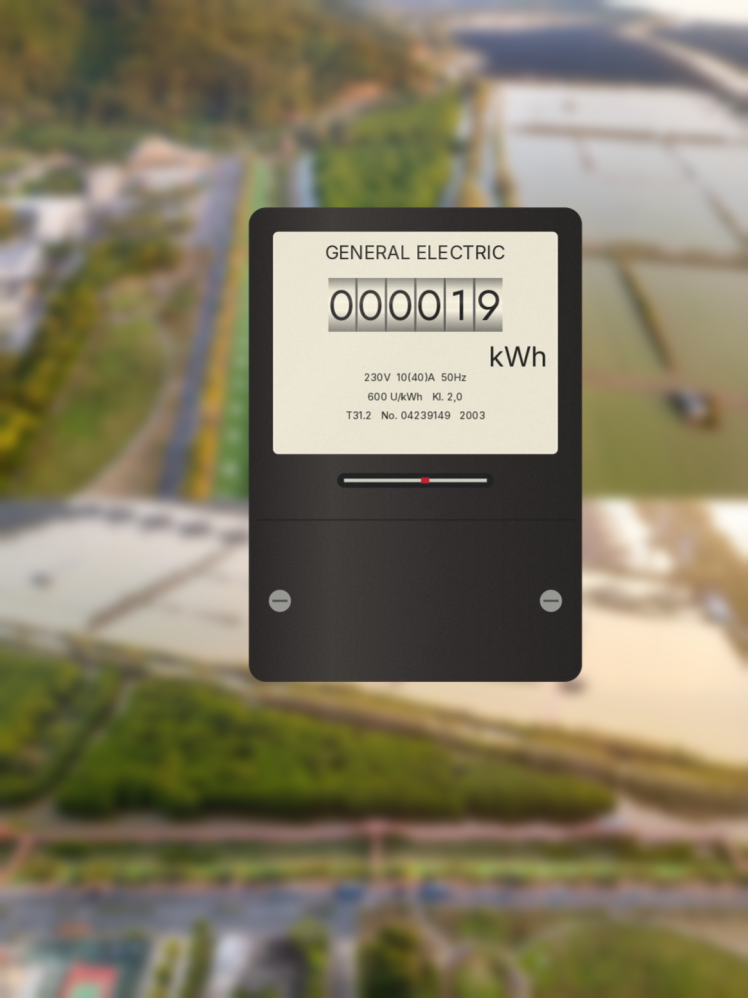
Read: 19 kWh
